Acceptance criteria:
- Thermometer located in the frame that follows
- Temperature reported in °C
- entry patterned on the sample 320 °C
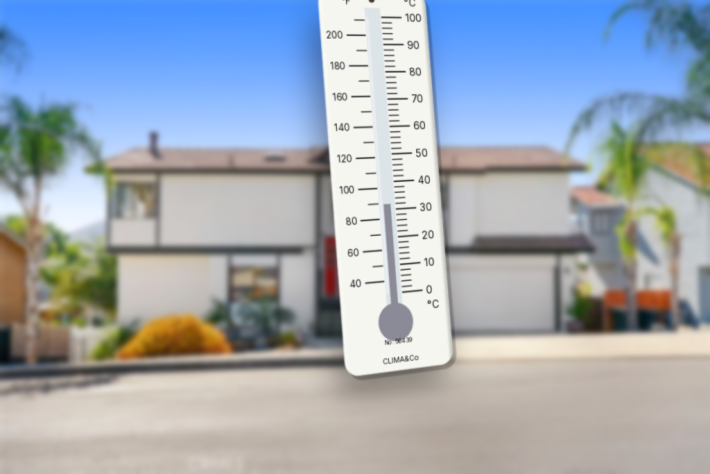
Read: 32 °C
